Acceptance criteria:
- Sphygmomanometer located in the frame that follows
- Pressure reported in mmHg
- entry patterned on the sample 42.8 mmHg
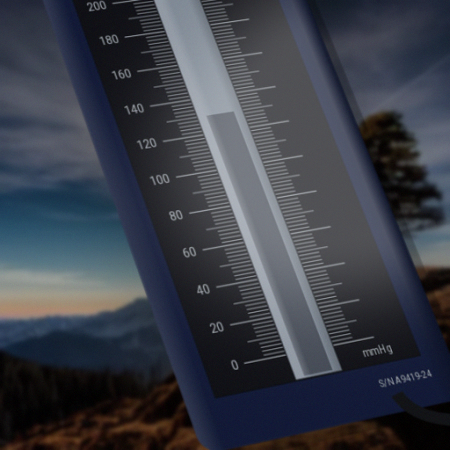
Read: 130 mmHg
